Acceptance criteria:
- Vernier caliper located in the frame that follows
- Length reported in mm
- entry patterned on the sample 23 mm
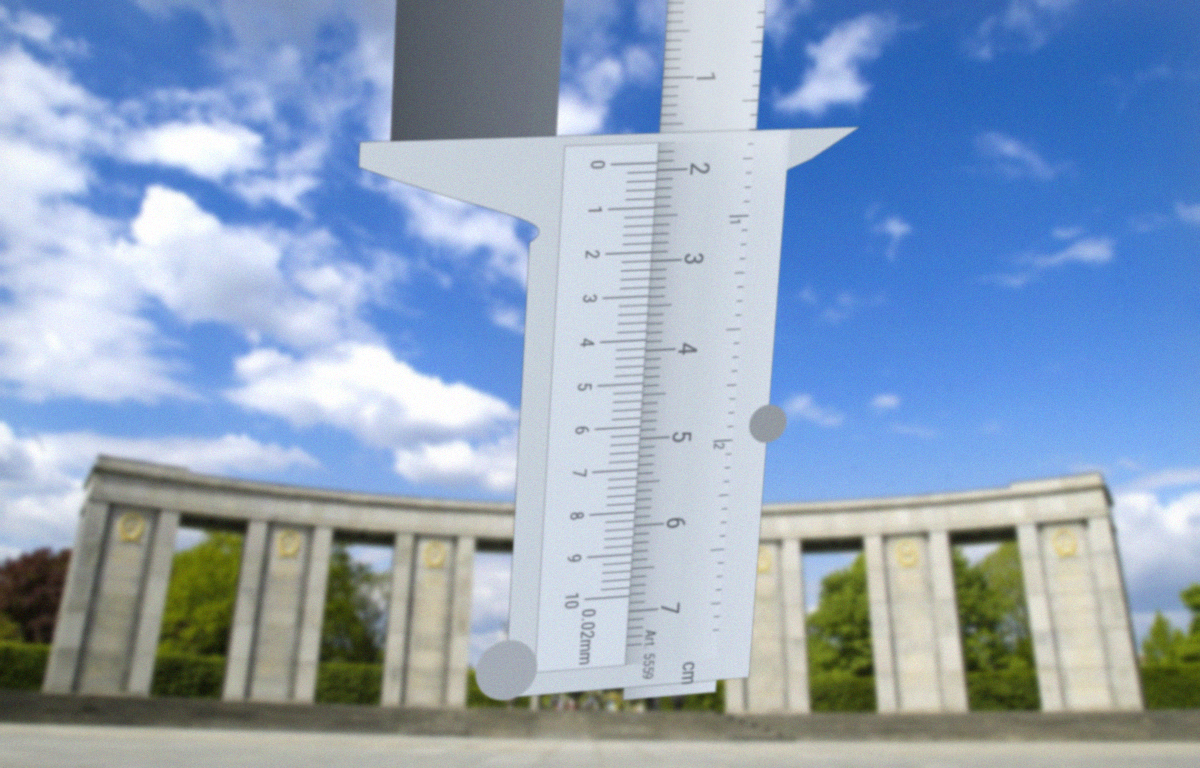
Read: 19.2 mm
